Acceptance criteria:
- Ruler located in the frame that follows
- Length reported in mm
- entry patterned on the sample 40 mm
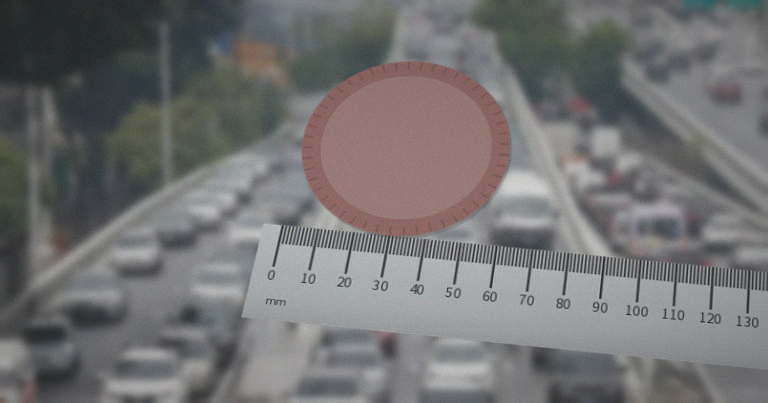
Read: 60 mm
